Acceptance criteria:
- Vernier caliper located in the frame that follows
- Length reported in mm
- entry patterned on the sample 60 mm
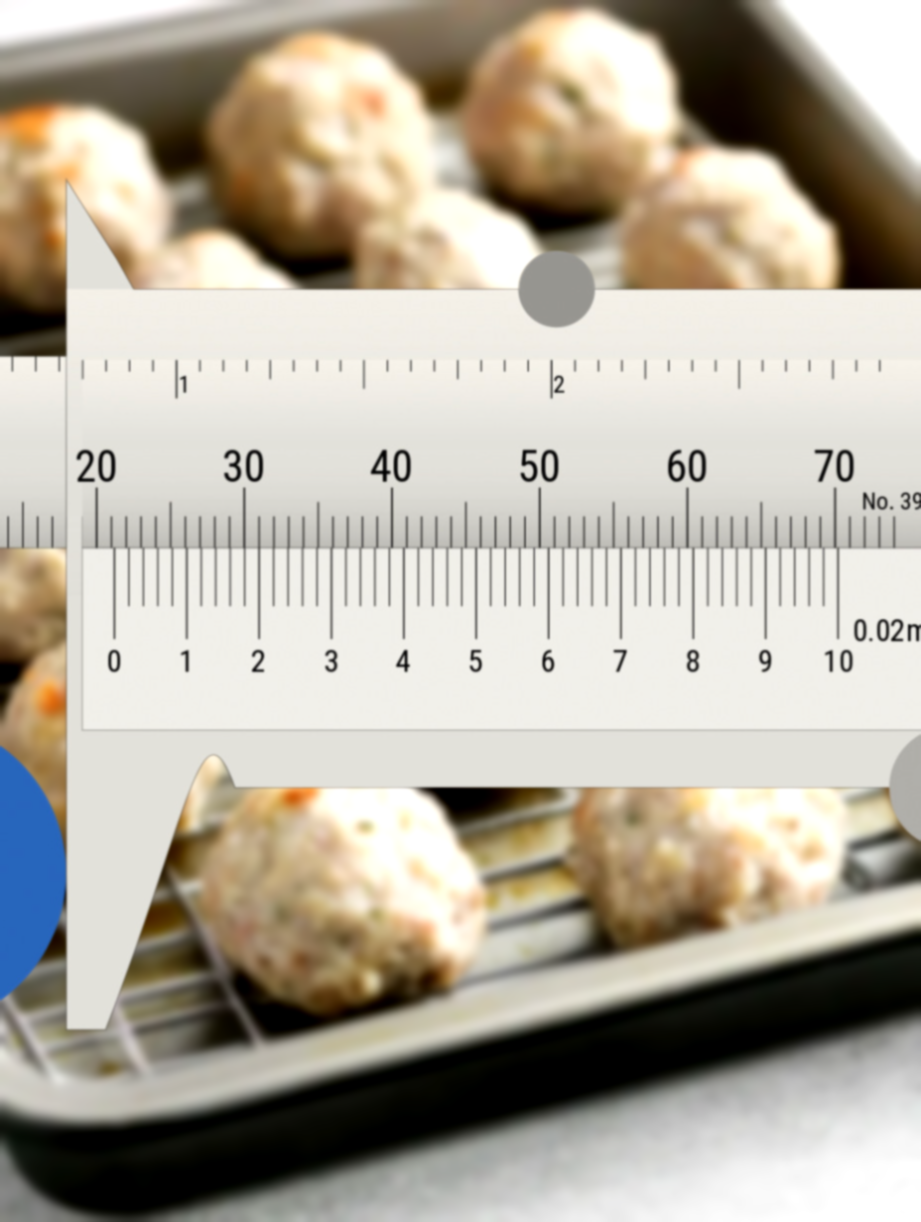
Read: 21.2 mm
